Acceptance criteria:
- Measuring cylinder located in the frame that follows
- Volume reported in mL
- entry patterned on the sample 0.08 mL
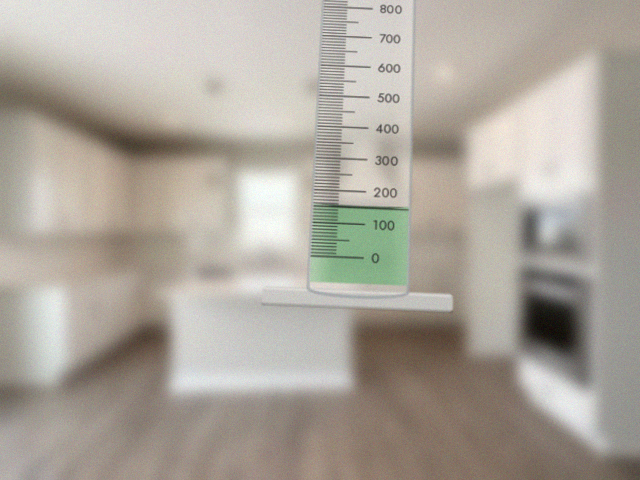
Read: 150 mL
